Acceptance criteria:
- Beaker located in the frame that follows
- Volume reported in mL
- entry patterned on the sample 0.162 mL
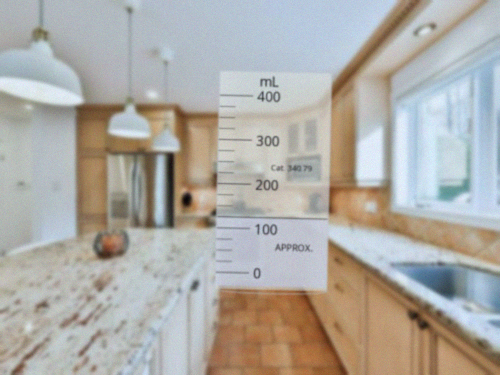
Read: 125 mL
